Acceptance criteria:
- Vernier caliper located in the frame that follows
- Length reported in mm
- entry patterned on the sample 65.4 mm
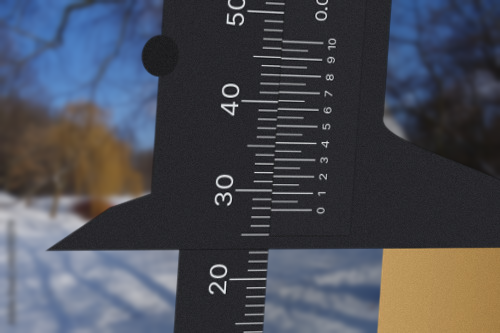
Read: 27.8 mm
